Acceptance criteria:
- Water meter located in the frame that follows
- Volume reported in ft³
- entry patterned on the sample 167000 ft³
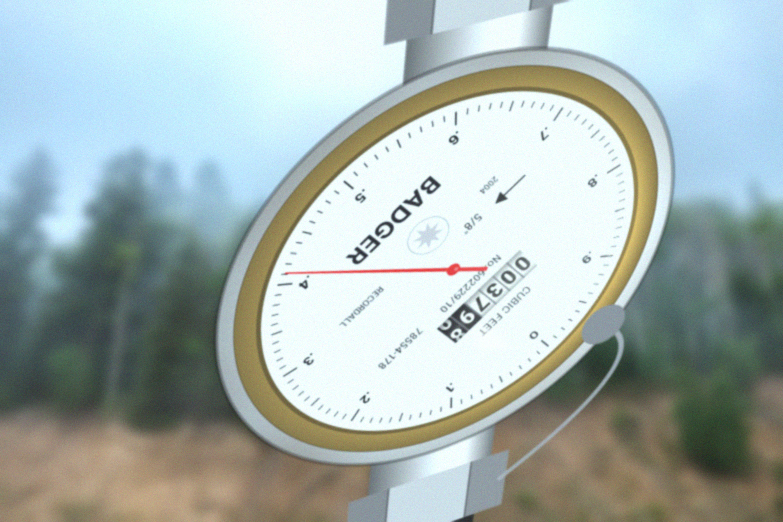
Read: 3798.41 ft³
